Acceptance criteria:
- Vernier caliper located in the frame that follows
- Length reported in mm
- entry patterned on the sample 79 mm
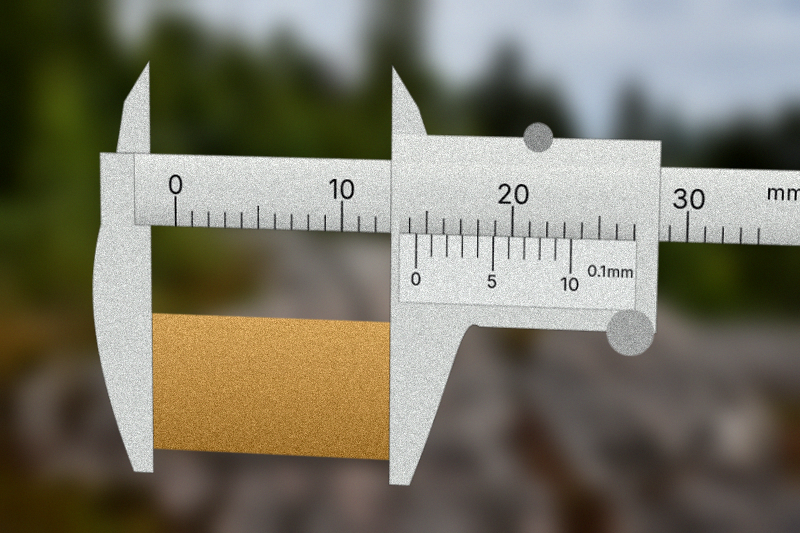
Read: 14.4 mm
